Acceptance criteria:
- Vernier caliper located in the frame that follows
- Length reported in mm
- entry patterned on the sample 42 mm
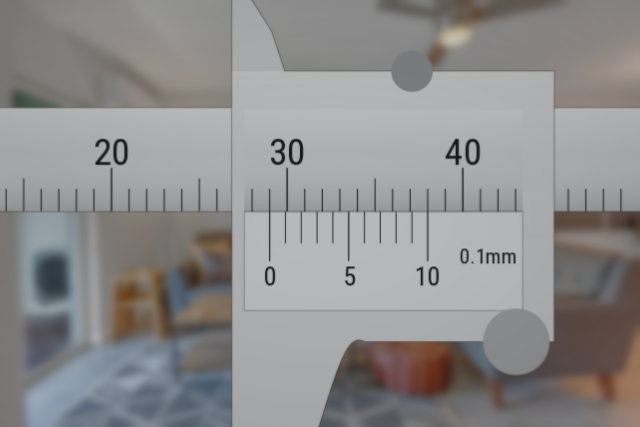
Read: 29.0 mm
